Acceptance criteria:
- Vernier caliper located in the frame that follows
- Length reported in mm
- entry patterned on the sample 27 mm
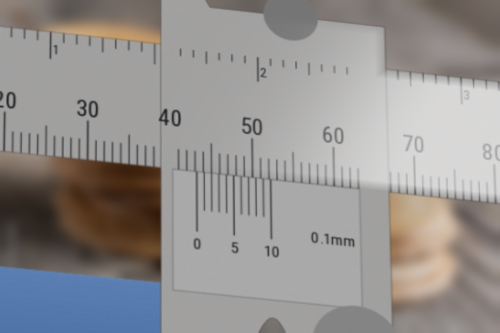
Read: 43.2 mm
